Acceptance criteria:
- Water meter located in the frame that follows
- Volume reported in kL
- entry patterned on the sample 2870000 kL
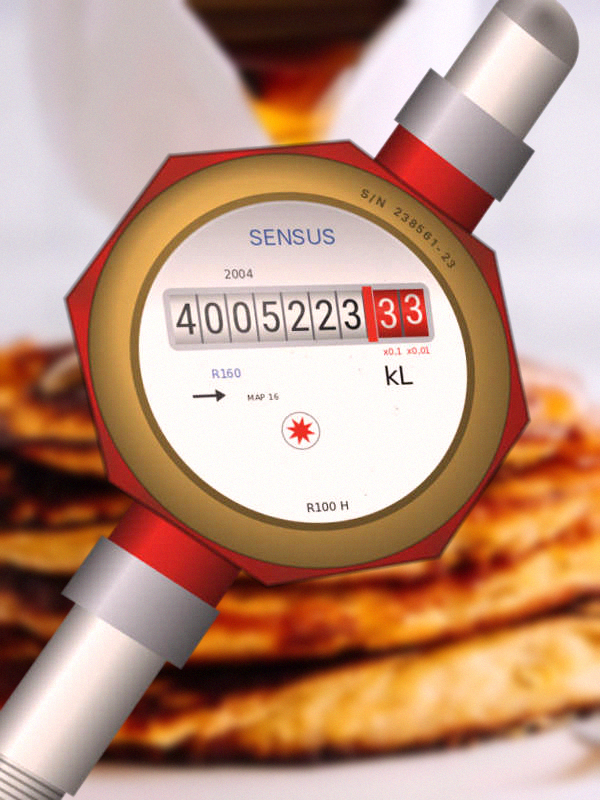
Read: 4005223.33 kL
